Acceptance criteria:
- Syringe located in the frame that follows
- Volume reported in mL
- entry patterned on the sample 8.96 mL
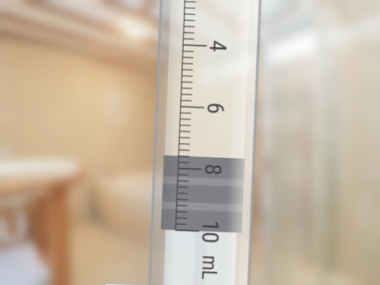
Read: 7.6 mL
